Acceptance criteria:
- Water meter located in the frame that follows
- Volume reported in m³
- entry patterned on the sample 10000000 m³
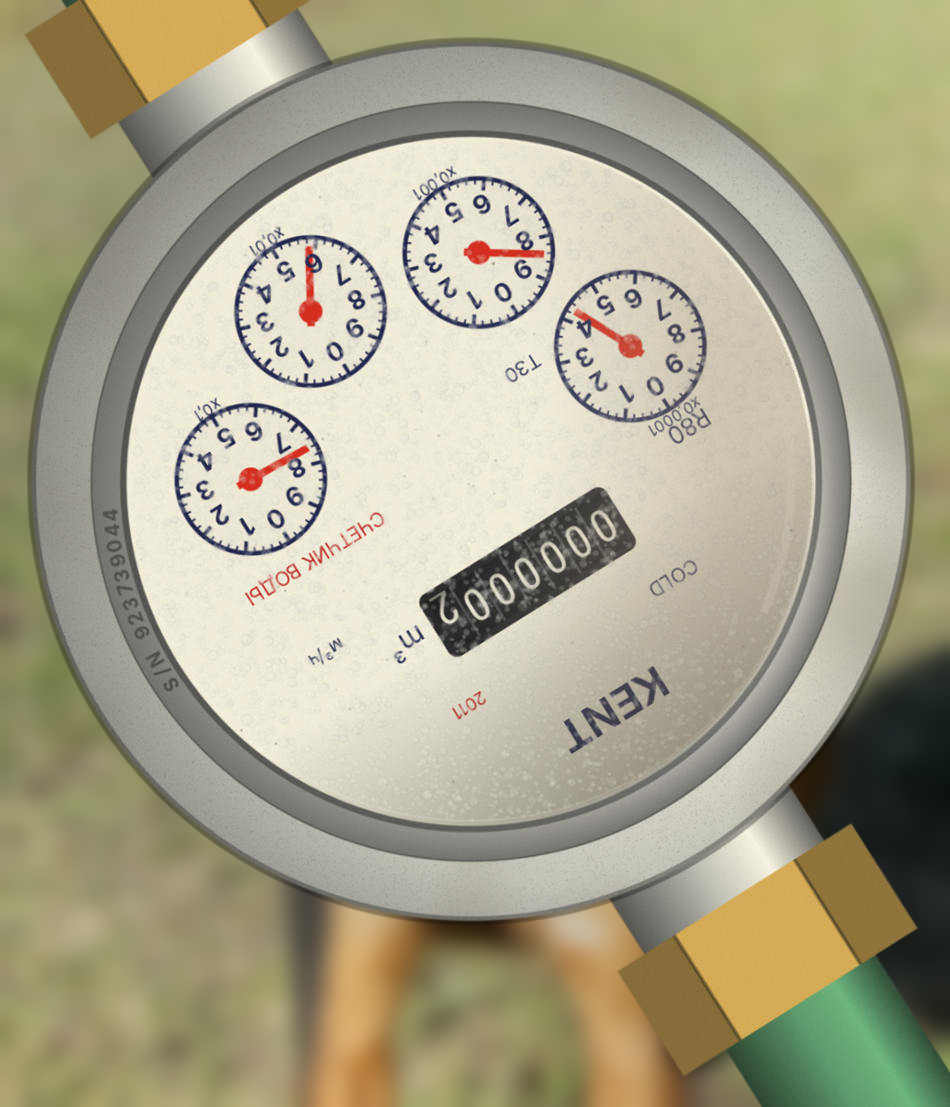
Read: 1.7584 m³
